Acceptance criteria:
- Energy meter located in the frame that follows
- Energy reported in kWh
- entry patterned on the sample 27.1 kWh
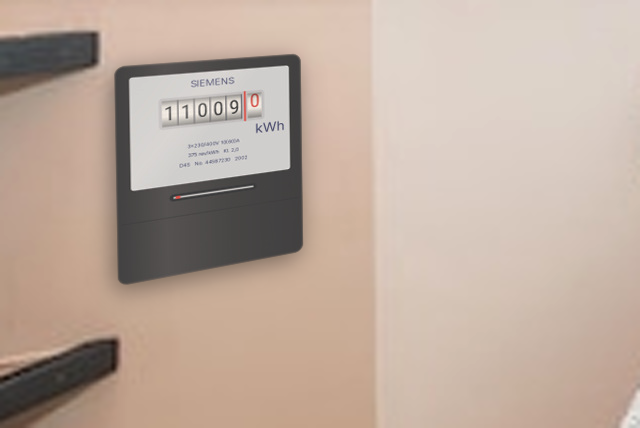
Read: 11009.0 kWh
